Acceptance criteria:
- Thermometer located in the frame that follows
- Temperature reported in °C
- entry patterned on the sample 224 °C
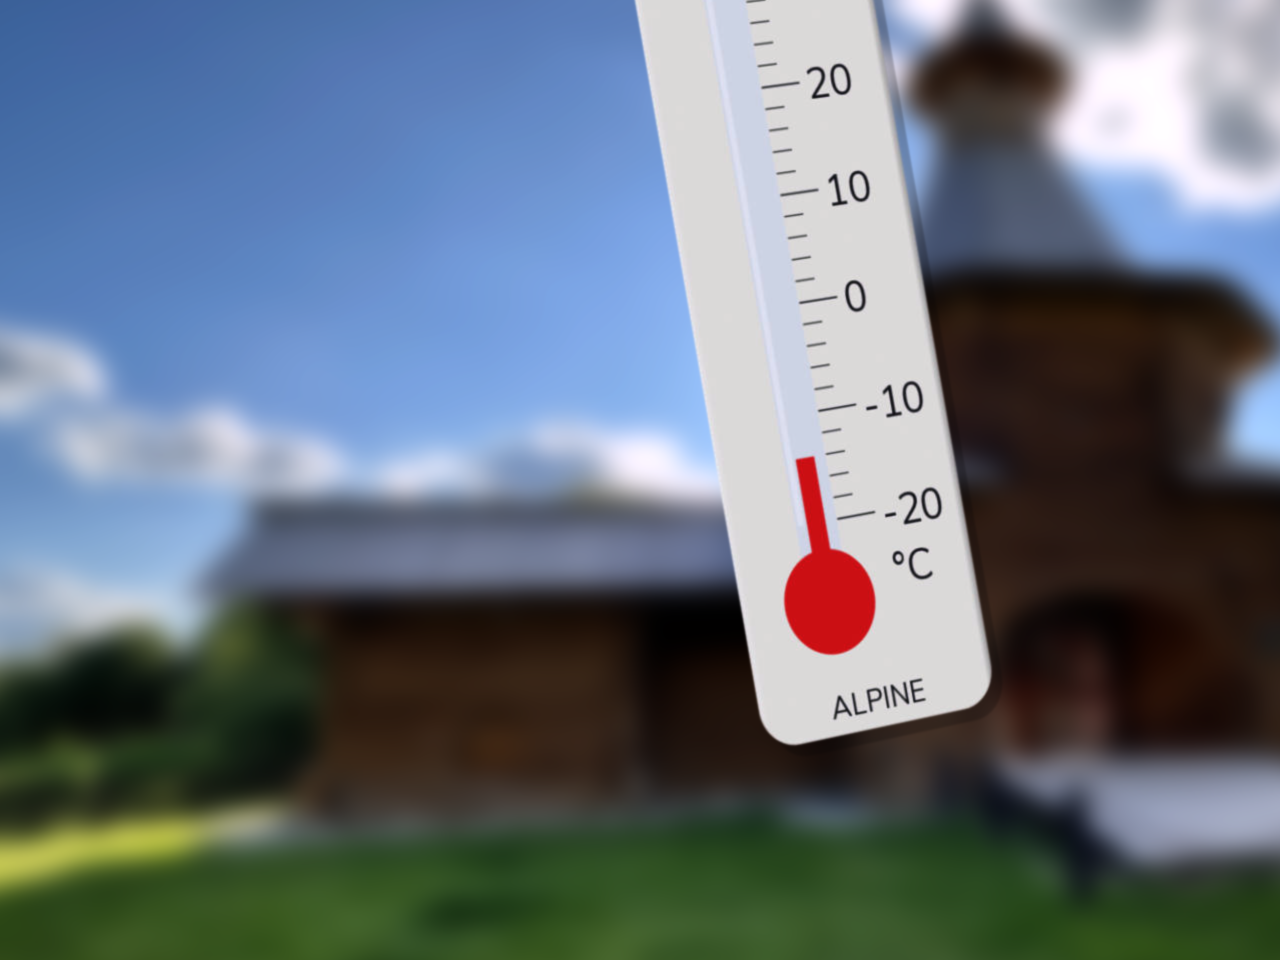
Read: -14 °C
